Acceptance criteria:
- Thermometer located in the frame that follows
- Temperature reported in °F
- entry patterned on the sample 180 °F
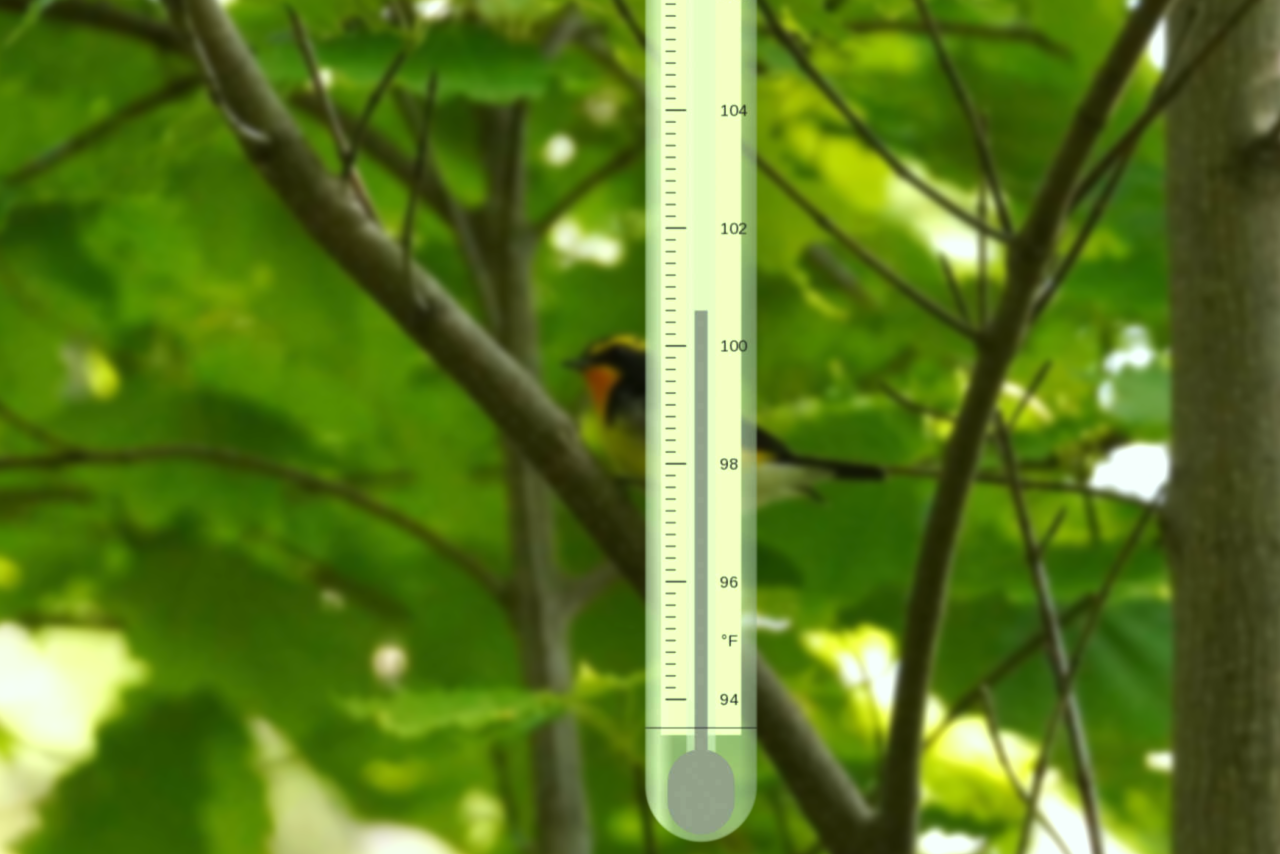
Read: 100.6 °F
